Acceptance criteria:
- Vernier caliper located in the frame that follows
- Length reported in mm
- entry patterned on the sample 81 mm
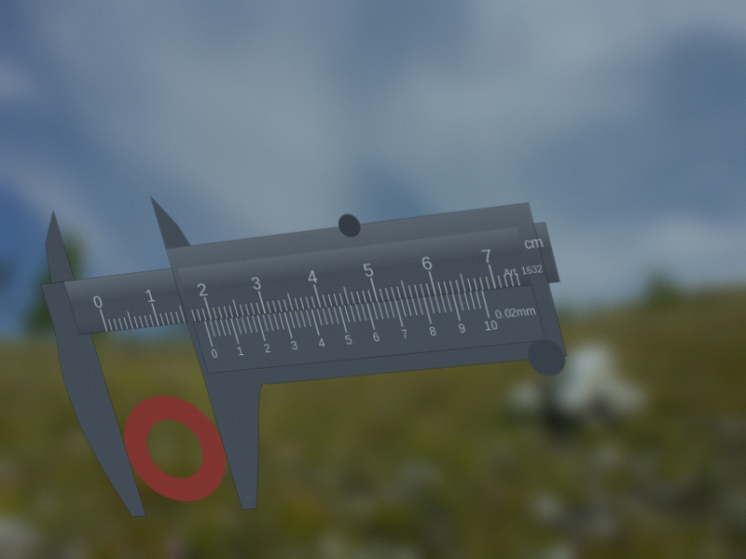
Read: 18.8 mm
